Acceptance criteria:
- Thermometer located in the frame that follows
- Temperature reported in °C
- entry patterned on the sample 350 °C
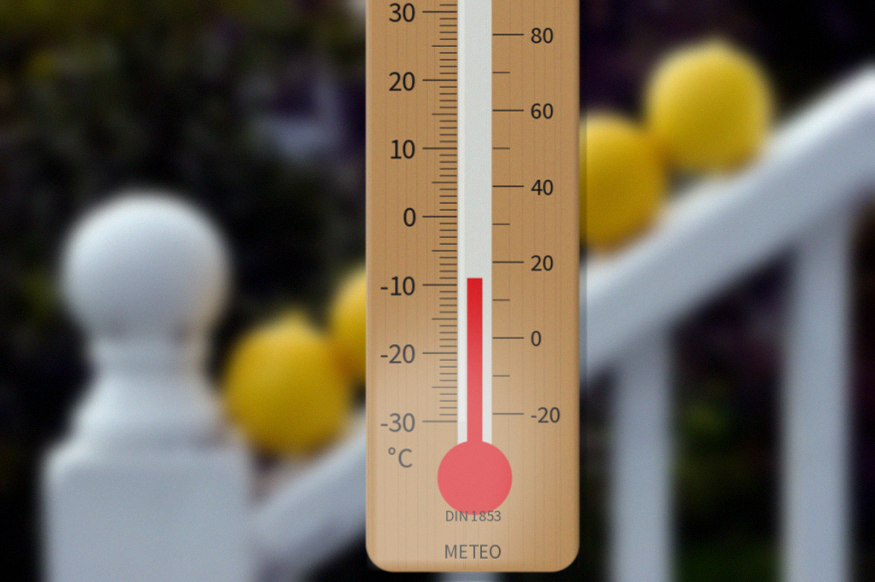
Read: -9 °C
